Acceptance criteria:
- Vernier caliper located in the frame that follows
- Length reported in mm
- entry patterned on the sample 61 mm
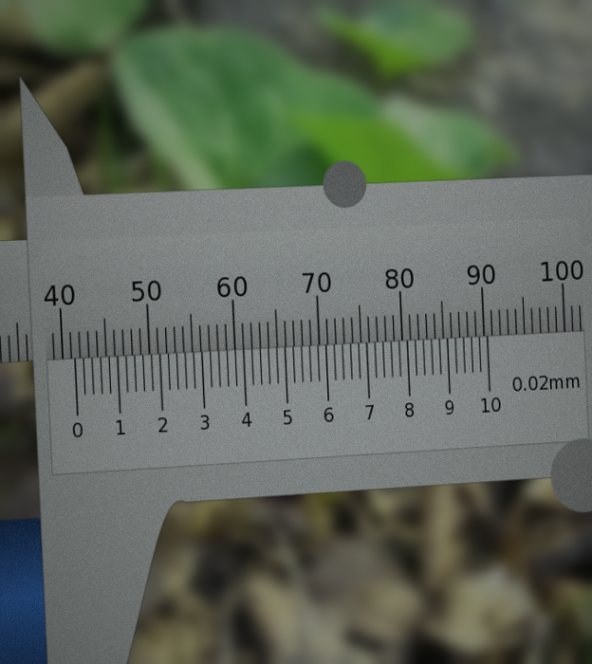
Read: 41.4 mm
